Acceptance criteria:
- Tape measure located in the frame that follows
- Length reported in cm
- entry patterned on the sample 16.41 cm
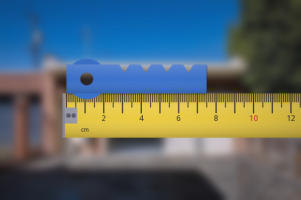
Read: 7.5 cm
